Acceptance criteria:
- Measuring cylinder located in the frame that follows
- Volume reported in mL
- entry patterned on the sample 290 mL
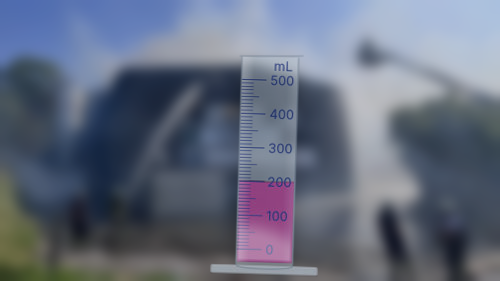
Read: 200 mL
